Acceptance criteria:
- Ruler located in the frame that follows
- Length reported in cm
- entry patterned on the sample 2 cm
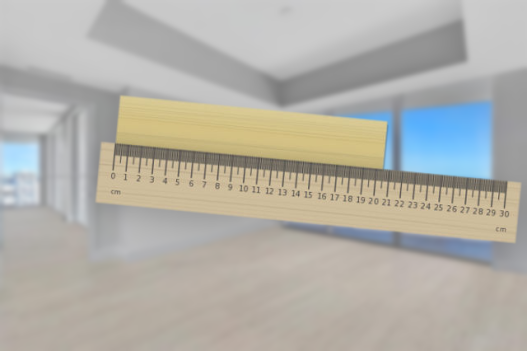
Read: 20.5 cm
